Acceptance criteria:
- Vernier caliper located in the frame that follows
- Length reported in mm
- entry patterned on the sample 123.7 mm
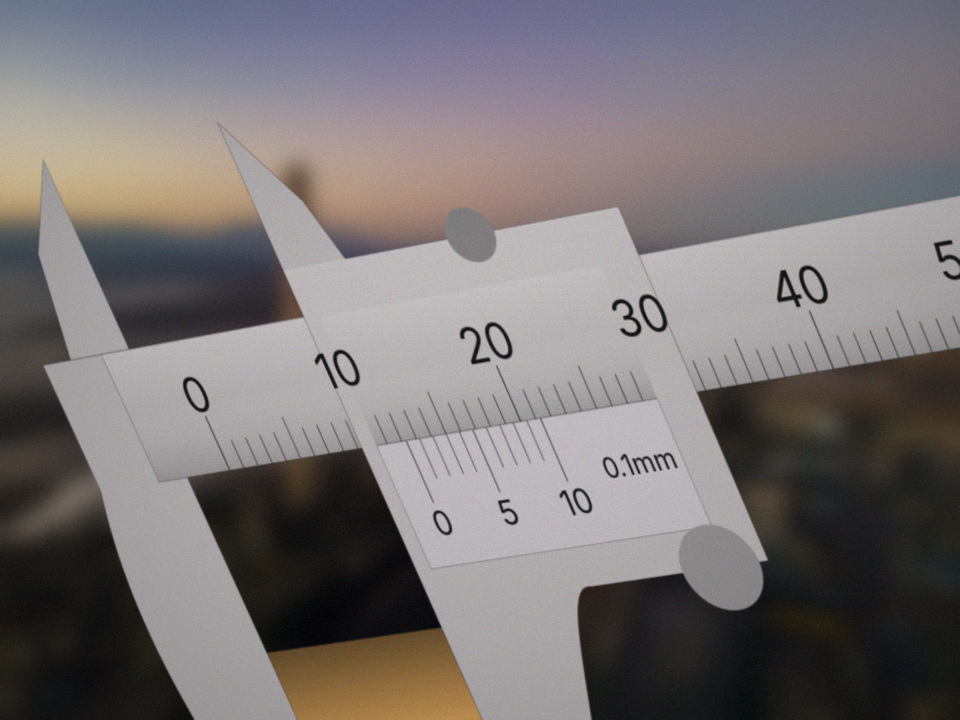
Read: 12.3 mm
